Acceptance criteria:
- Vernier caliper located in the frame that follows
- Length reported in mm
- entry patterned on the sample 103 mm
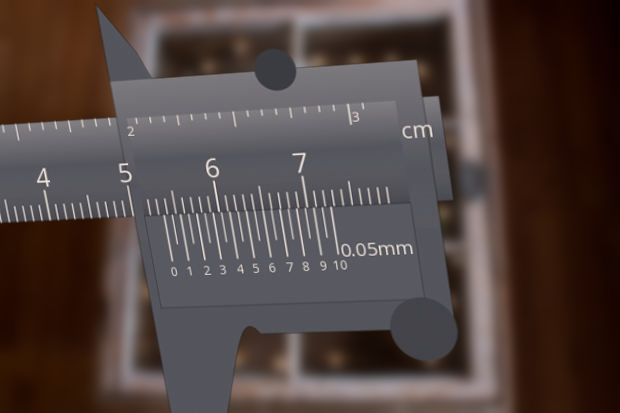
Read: 53.6 mm
